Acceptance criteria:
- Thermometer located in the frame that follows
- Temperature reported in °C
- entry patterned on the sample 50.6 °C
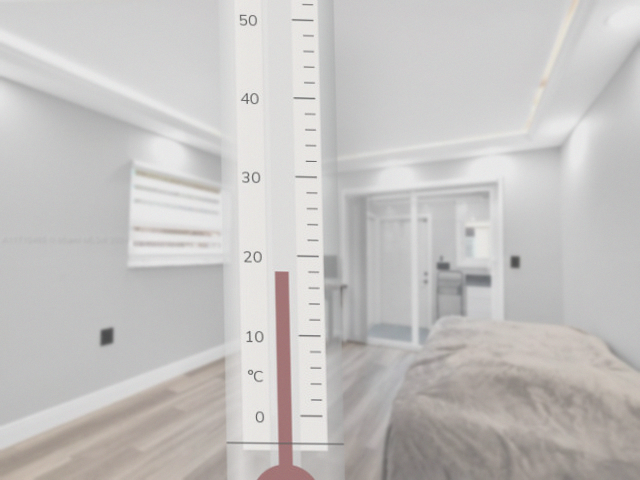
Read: 18 °C
